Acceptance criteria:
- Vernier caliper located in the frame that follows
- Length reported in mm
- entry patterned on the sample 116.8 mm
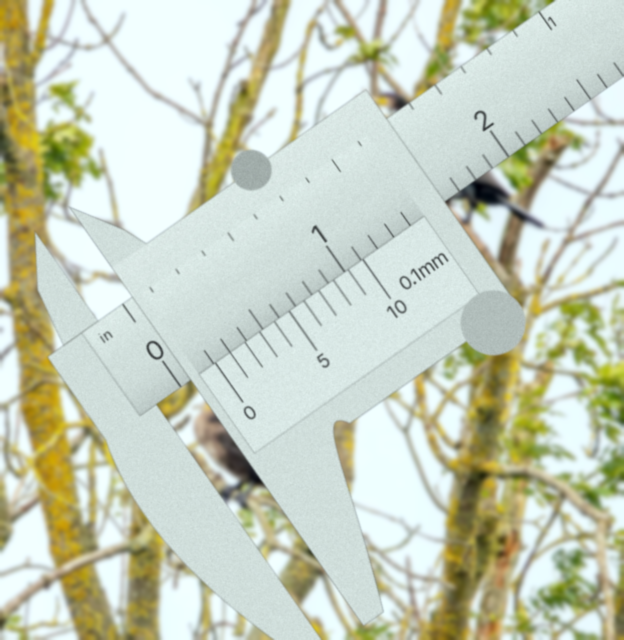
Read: 2.1 mm
